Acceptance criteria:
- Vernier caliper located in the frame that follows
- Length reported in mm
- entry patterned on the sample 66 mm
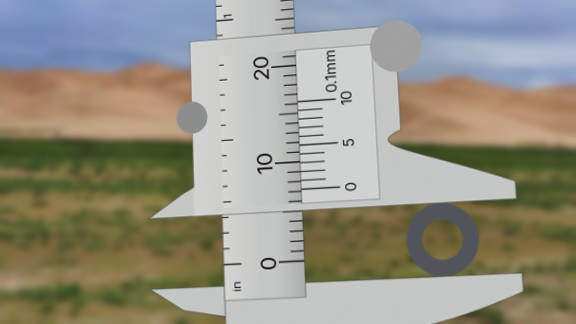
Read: 7.2 mm
